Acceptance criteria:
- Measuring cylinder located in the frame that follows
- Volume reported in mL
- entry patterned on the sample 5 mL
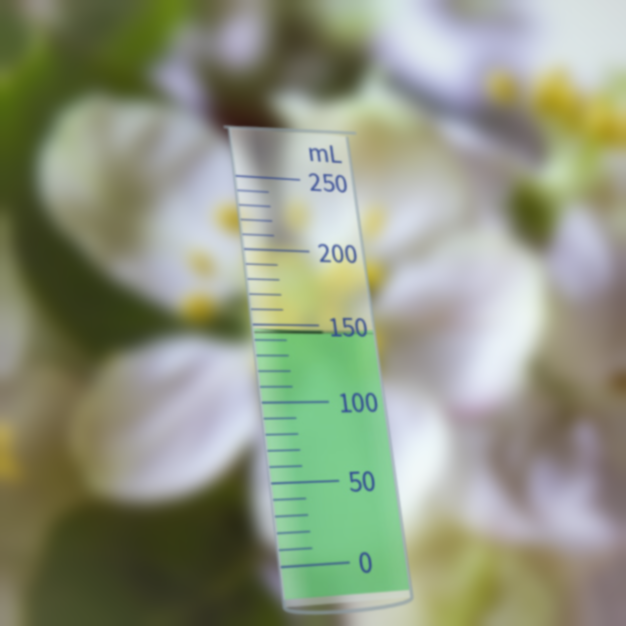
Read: 145 mL
